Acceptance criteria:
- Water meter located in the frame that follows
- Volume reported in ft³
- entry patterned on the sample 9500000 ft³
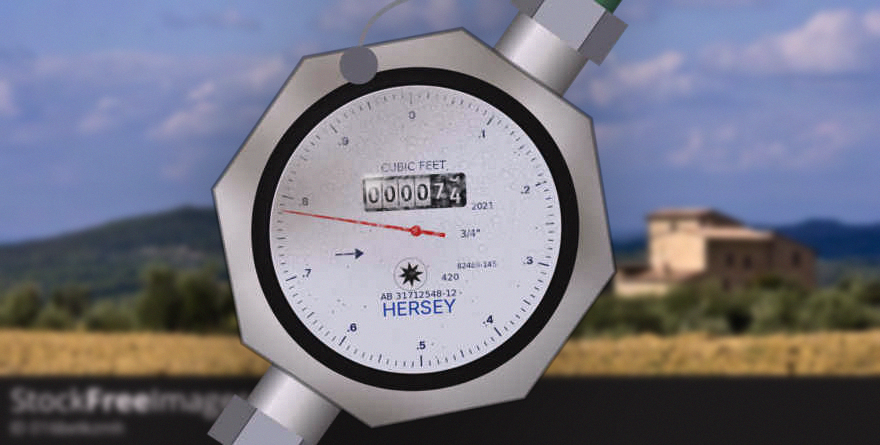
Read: 73.78 ft³
